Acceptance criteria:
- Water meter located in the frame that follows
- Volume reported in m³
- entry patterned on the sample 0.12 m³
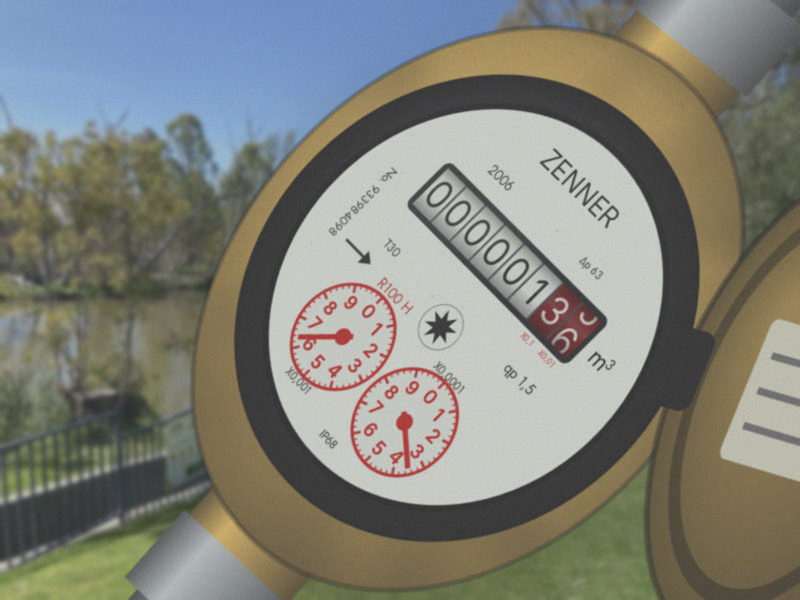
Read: 1.3563 m³
